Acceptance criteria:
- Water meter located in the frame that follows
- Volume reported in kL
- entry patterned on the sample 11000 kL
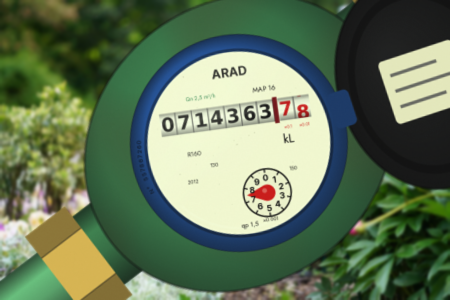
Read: 714363.777 kL
